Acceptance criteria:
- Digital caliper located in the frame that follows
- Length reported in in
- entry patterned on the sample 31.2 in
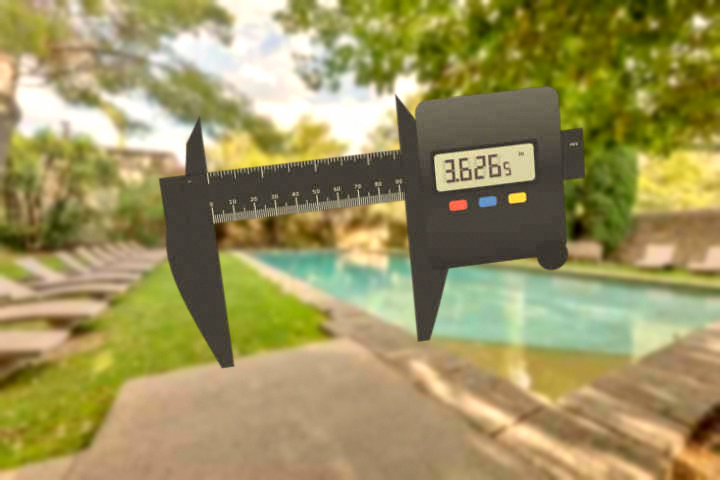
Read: 3.6265 in
